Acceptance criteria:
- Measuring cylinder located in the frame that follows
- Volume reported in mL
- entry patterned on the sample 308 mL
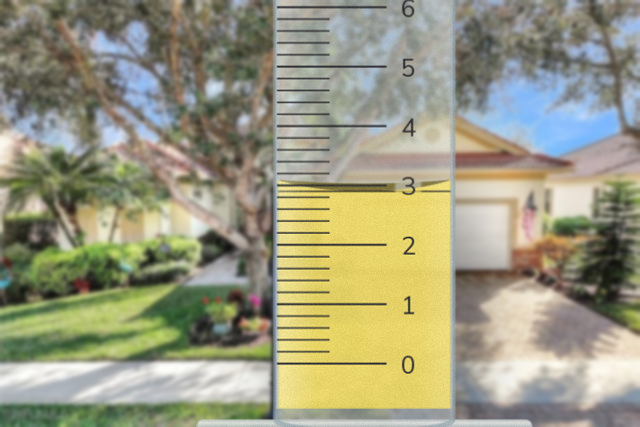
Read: 2.9 mL
